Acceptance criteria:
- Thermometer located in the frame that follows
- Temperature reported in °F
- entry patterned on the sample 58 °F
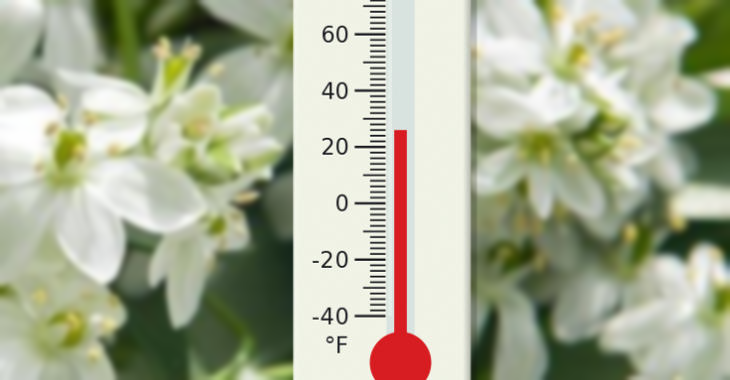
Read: 26 °F
